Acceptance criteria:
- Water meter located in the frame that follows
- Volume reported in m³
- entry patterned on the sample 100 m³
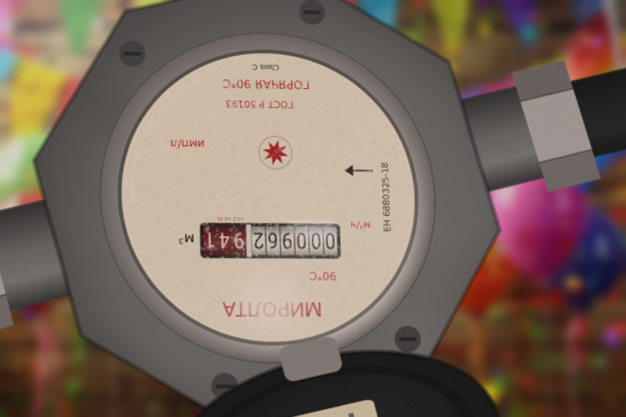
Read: 962.941 m³
